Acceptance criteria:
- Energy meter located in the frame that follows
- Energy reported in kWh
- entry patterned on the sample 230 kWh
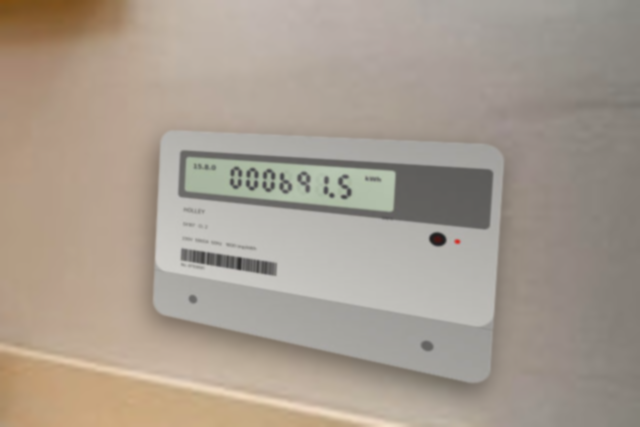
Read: 691.5 kWh
